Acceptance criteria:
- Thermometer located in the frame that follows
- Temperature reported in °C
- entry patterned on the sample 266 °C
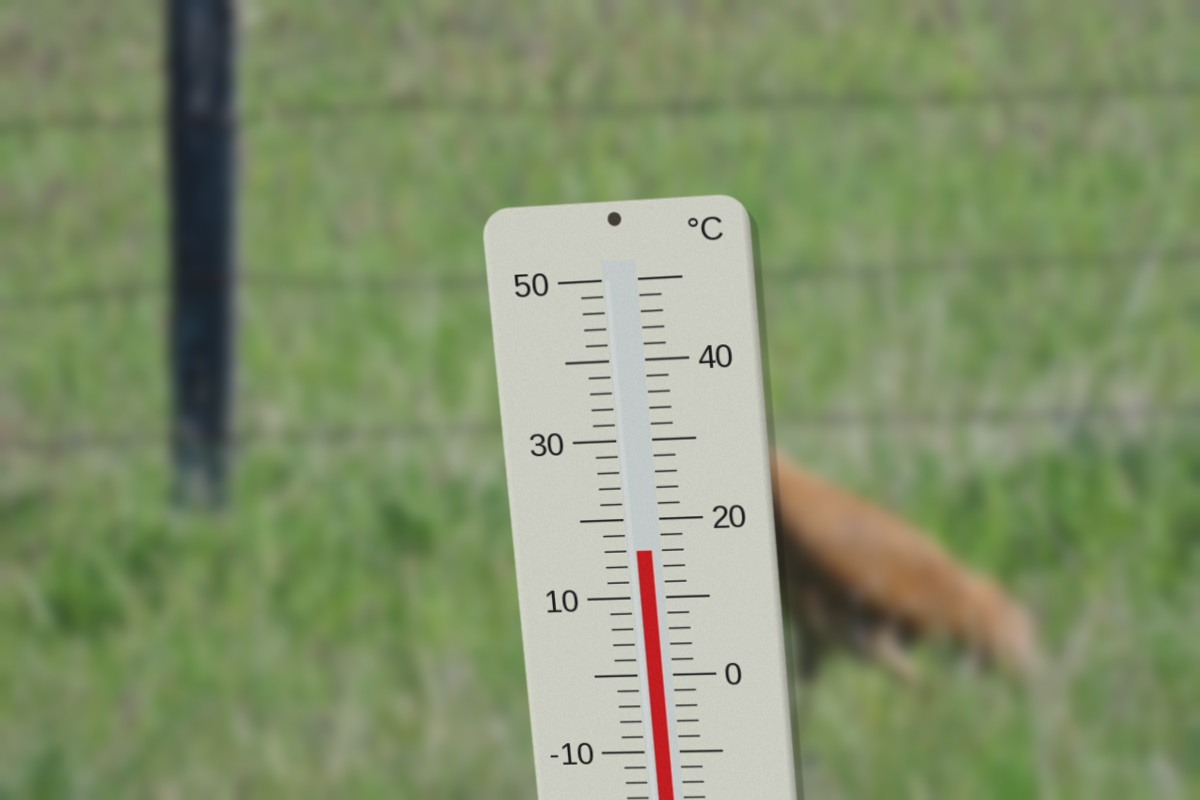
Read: 16 °C
